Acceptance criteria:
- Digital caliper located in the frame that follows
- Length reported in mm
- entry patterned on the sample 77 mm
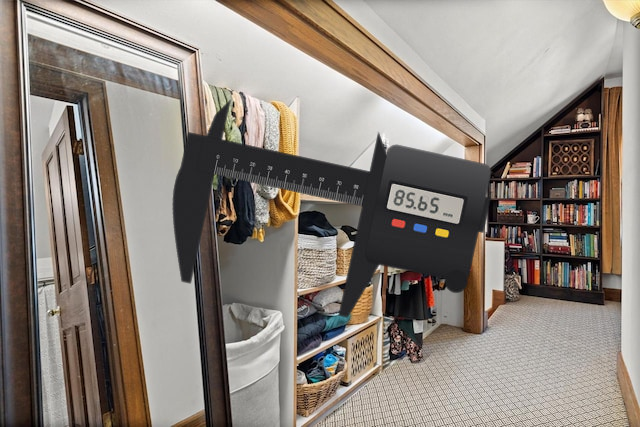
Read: 85.65 mm
